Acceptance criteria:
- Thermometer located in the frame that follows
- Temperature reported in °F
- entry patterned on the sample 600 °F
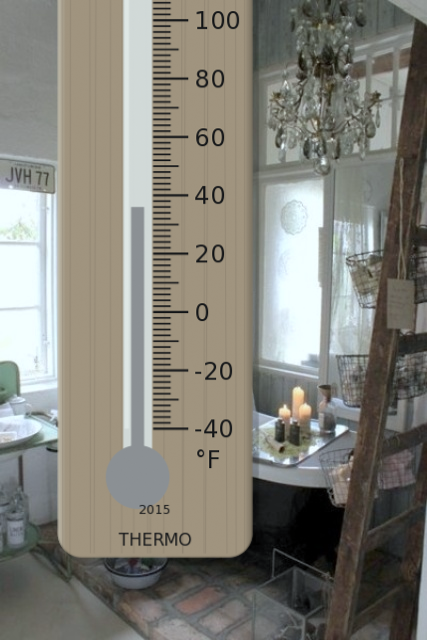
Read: 36 °F
